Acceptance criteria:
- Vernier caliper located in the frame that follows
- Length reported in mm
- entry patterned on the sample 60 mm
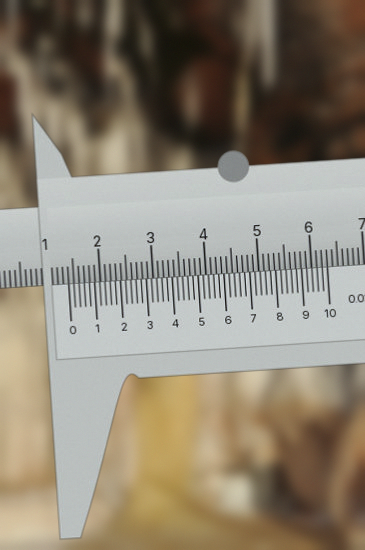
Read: 14.0 mm
